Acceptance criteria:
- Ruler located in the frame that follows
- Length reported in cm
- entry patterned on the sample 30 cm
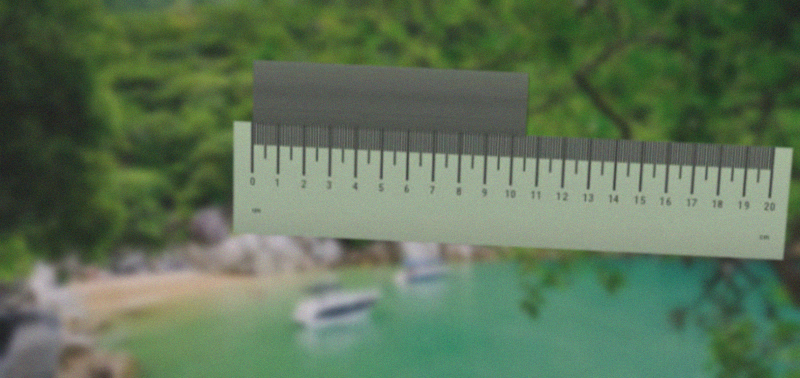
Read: 10.5 cm
